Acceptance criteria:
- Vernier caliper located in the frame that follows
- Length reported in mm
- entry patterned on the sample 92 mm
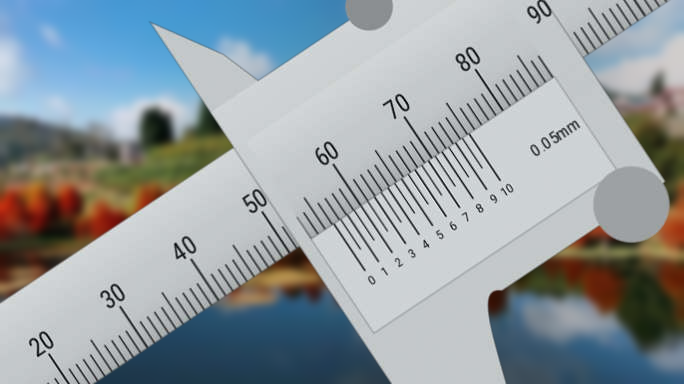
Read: 56.2 mm
